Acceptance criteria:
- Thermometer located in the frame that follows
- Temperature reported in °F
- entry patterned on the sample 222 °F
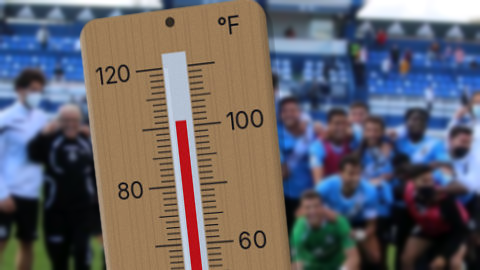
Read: 102 °F
